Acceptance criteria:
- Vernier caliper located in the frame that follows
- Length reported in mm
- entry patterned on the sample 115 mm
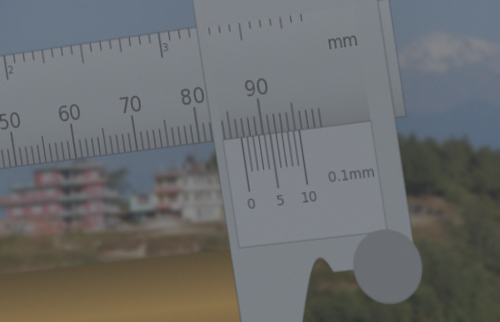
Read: 86.6 mm
